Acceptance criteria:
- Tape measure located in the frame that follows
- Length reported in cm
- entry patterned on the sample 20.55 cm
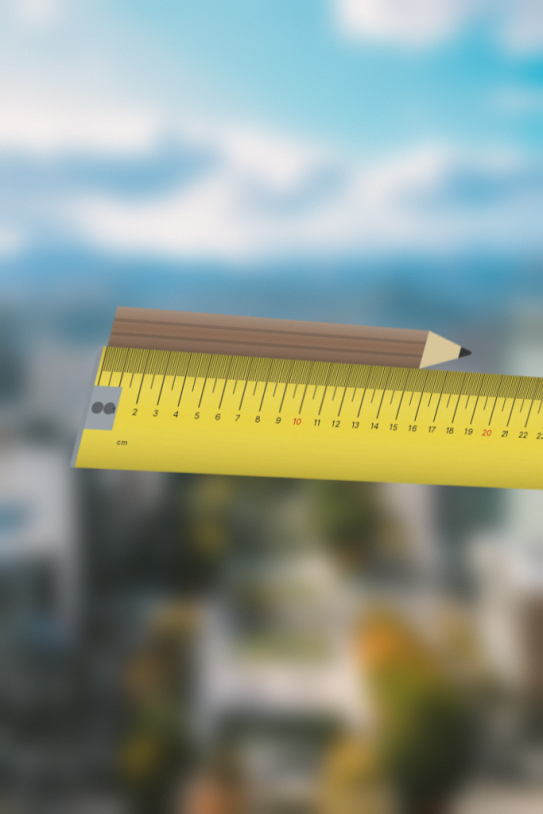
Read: 18 cm
